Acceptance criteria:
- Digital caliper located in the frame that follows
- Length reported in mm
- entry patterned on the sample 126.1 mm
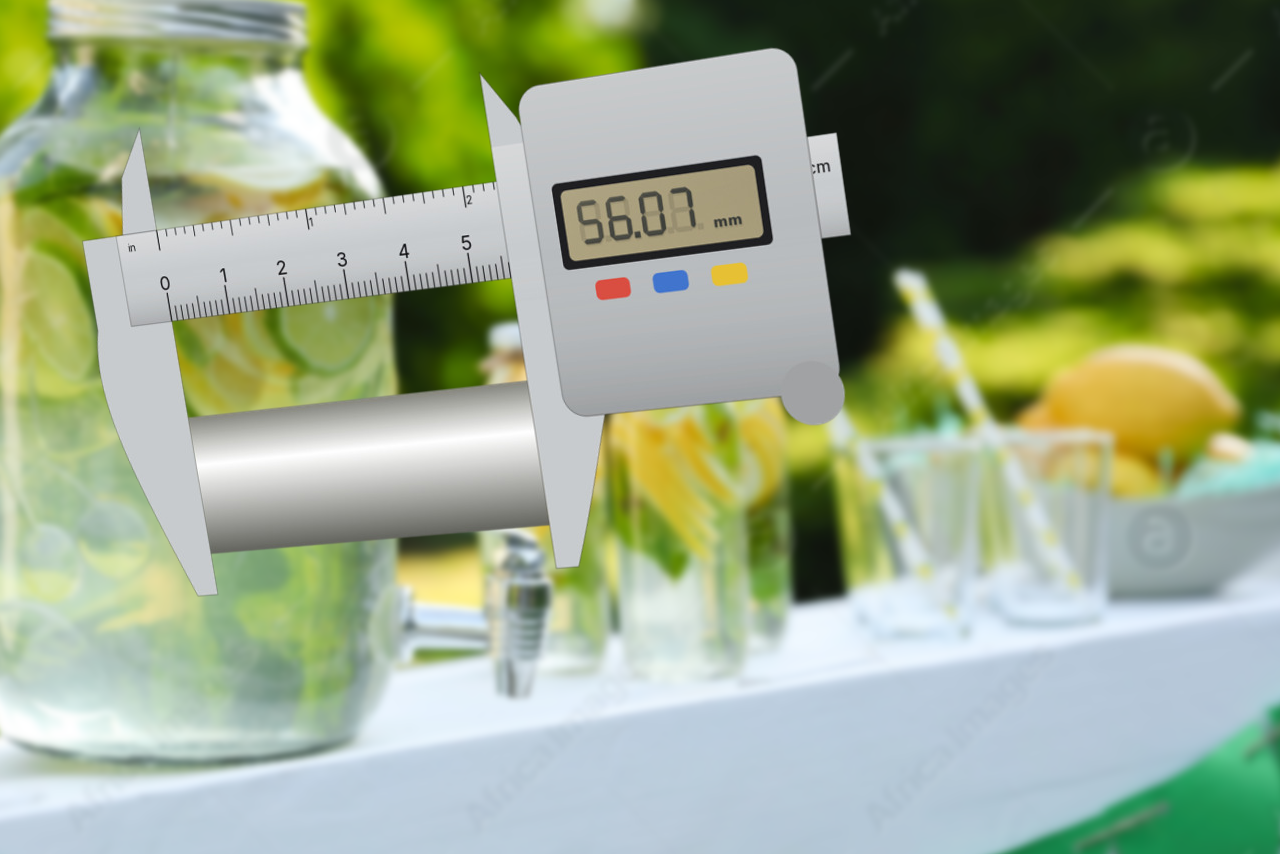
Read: 56.07 mm
